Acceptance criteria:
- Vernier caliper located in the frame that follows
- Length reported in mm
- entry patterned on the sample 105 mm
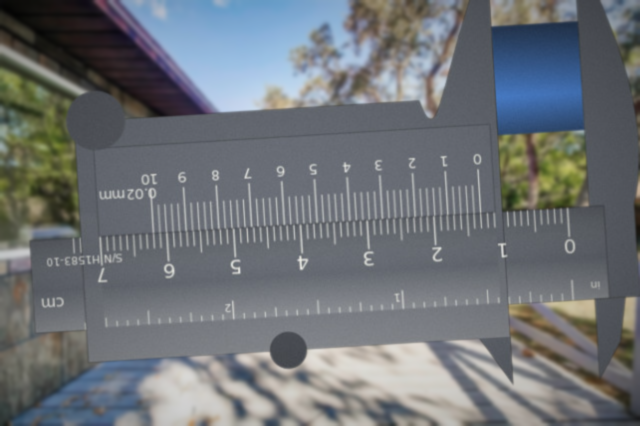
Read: 13.0 mm
